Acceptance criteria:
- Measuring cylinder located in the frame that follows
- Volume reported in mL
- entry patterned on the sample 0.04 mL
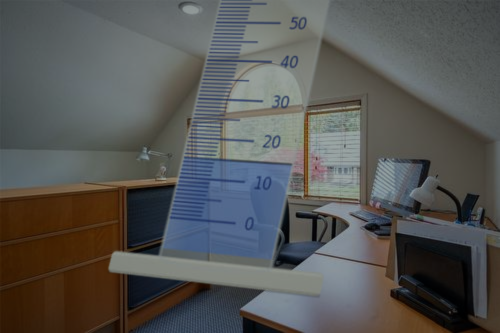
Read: 15 mL
